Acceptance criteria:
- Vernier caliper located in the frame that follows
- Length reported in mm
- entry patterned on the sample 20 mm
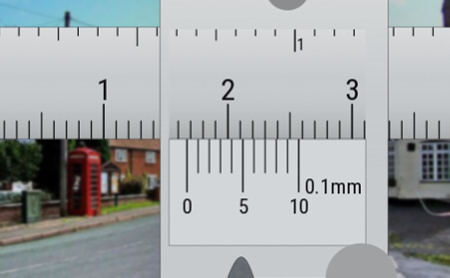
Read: 16.7 mm
